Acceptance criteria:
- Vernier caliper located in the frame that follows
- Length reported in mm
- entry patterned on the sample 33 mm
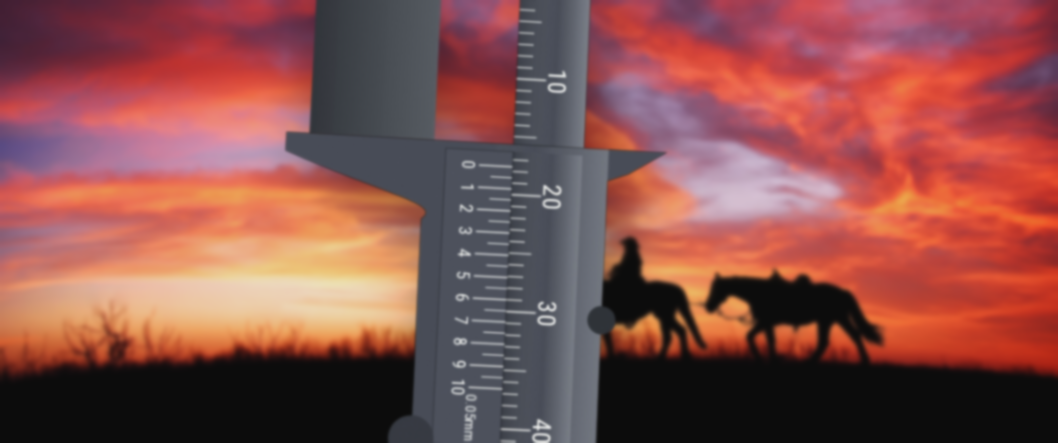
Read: 17.6 mm
